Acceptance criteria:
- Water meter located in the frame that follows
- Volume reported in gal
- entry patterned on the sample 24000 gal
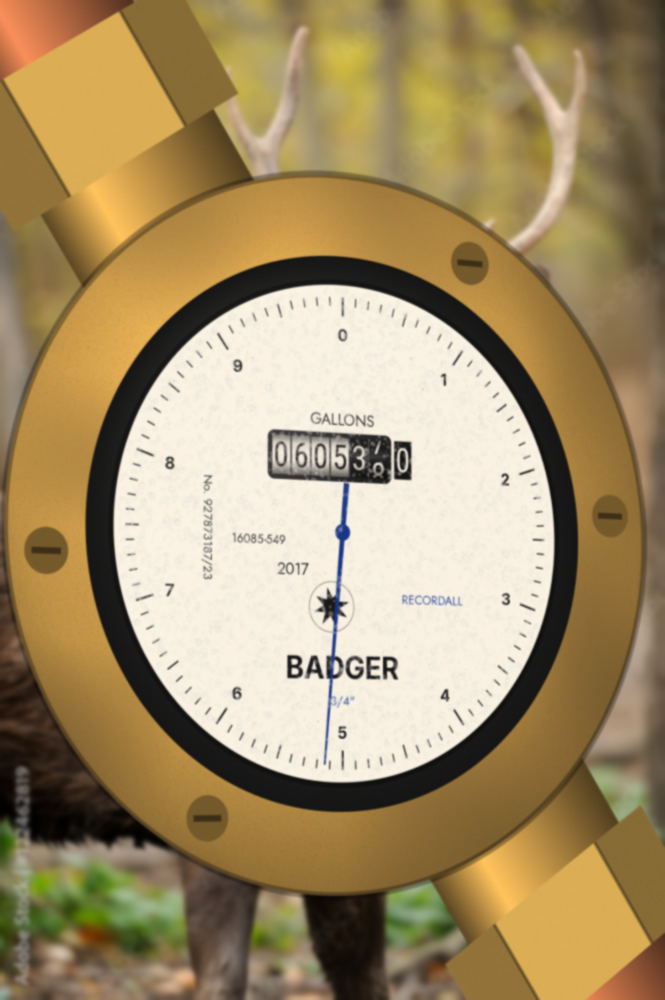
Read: 605375.1 gal
